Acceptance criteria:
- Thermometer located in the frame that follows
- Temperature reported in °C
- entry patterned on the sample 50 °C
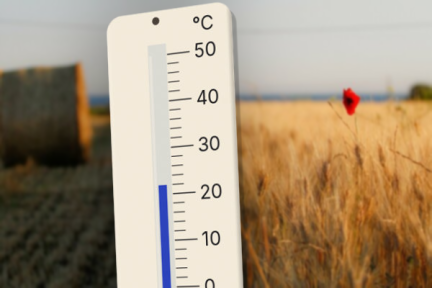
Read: 22 °C
